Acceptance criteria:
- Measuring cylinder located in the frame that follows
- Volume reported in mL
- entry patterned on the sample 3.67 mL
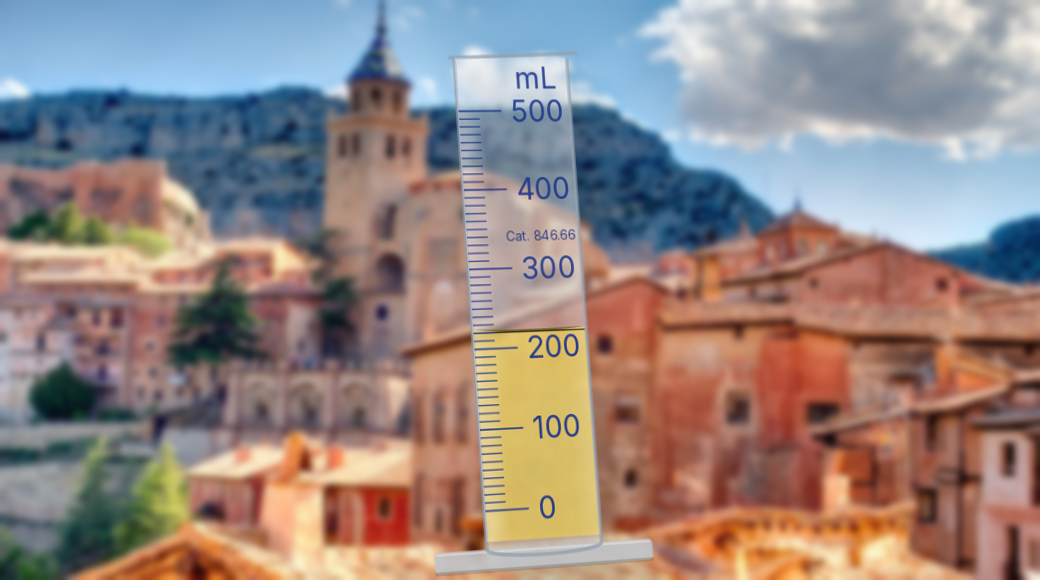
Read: 220 mL
